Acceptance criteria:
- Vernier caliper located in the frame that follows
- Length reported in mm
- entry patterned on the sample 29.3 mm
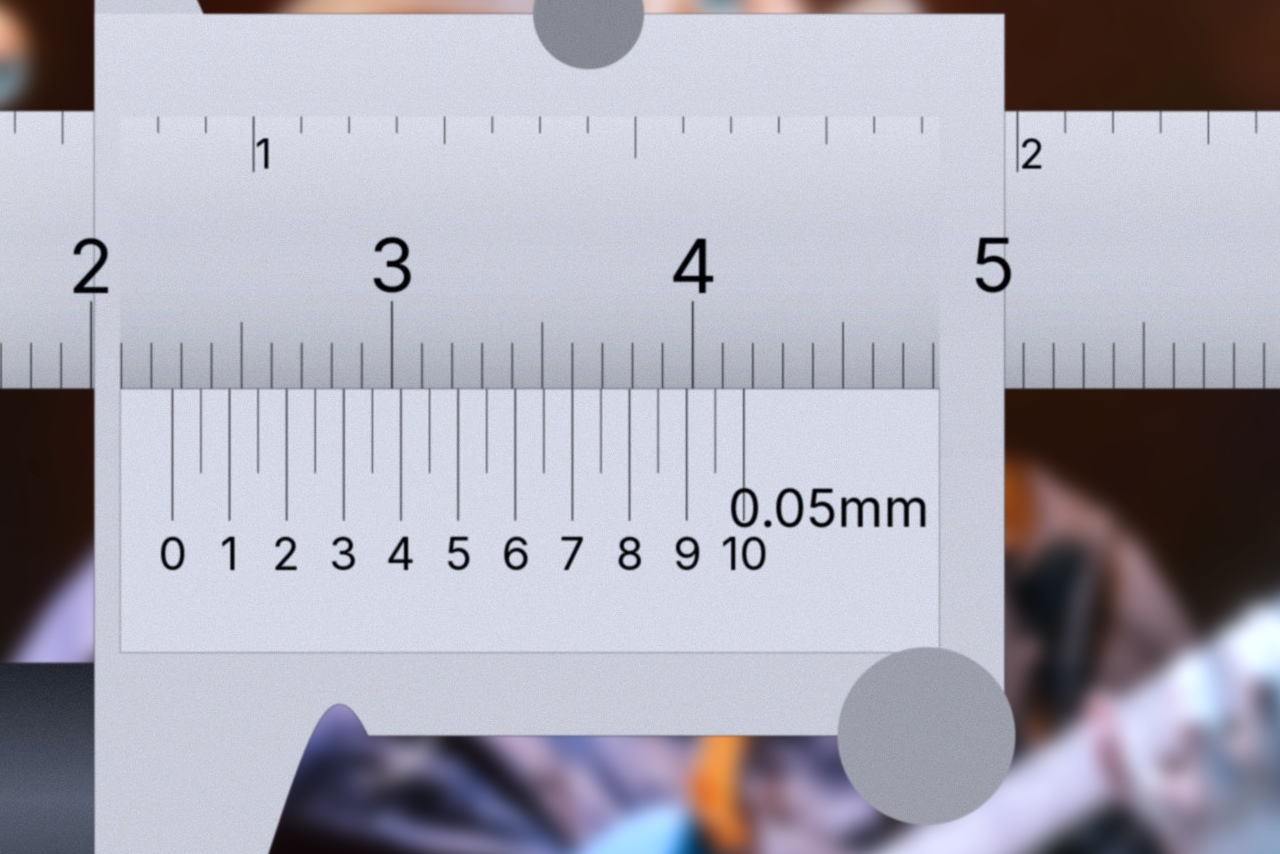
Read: 22.70 mm
